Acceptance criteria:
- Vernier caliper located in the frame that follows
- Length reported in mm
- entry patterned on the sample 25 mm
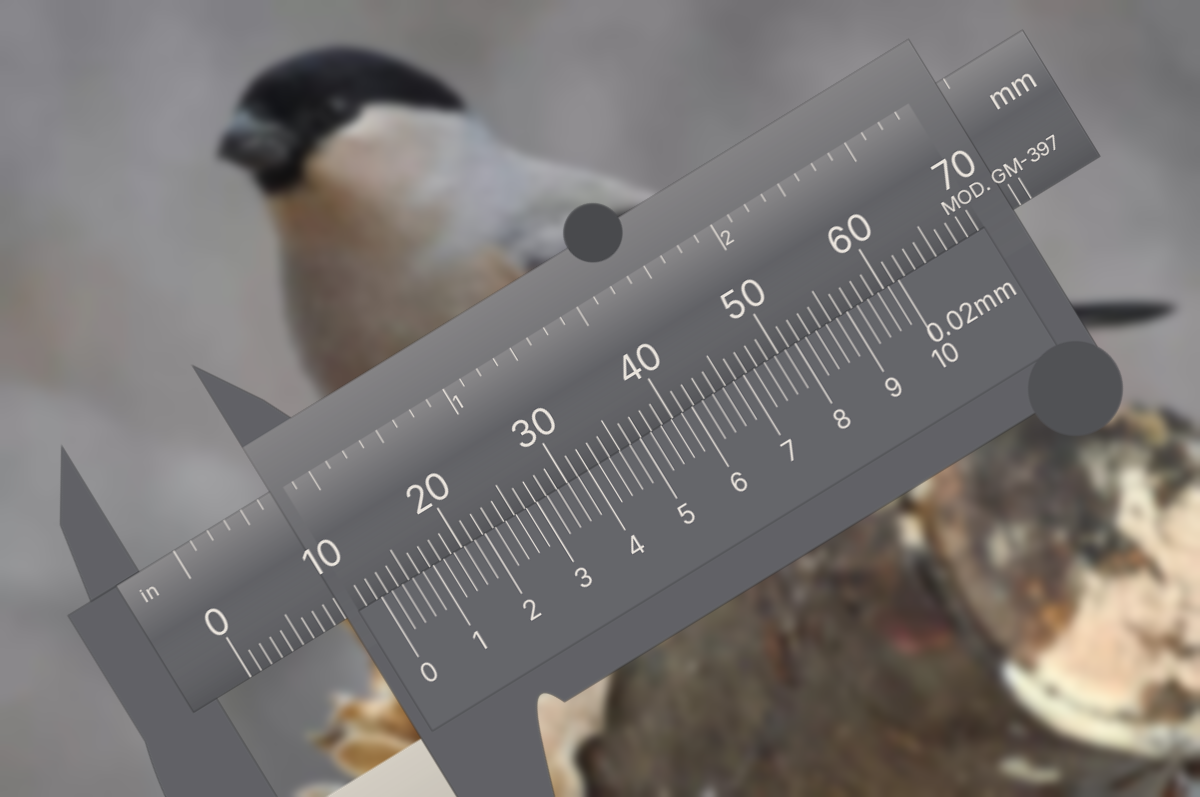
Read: 12.4 mm
